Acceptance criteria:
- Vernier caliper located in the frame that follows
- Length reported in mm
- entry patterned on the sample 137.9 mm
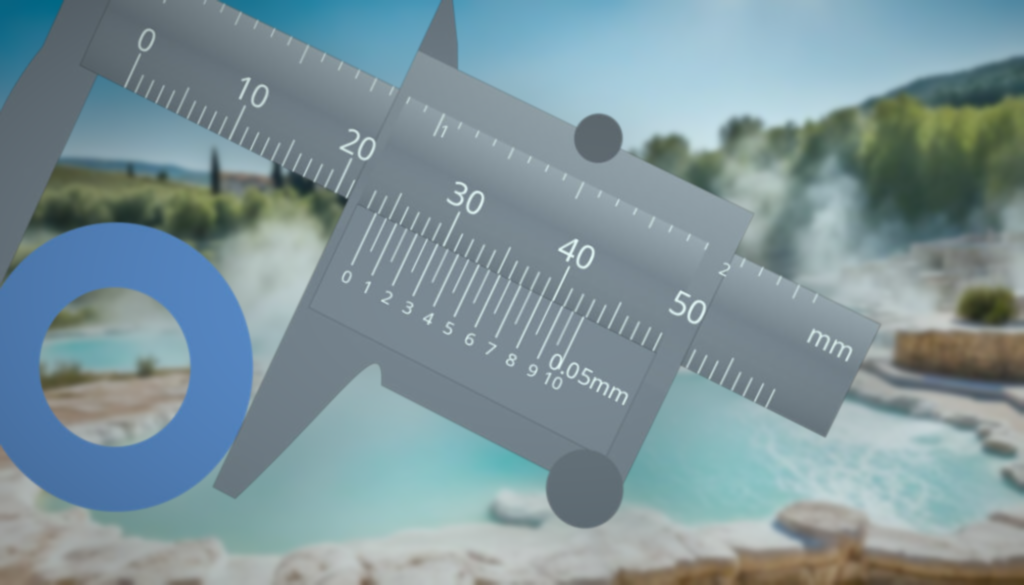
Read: 23.8 mm
